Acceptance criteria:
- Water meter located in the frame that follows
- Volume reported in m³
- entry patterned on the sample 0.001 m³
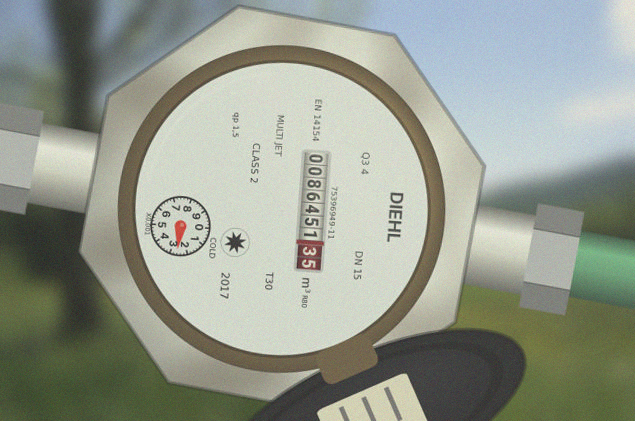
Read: 86451.352 m³
